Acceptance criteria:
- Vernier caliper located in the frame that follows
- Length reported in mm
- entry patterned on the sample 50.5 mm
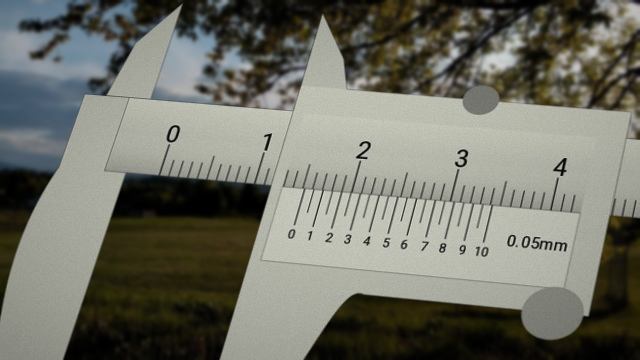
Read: 15.2 mm
